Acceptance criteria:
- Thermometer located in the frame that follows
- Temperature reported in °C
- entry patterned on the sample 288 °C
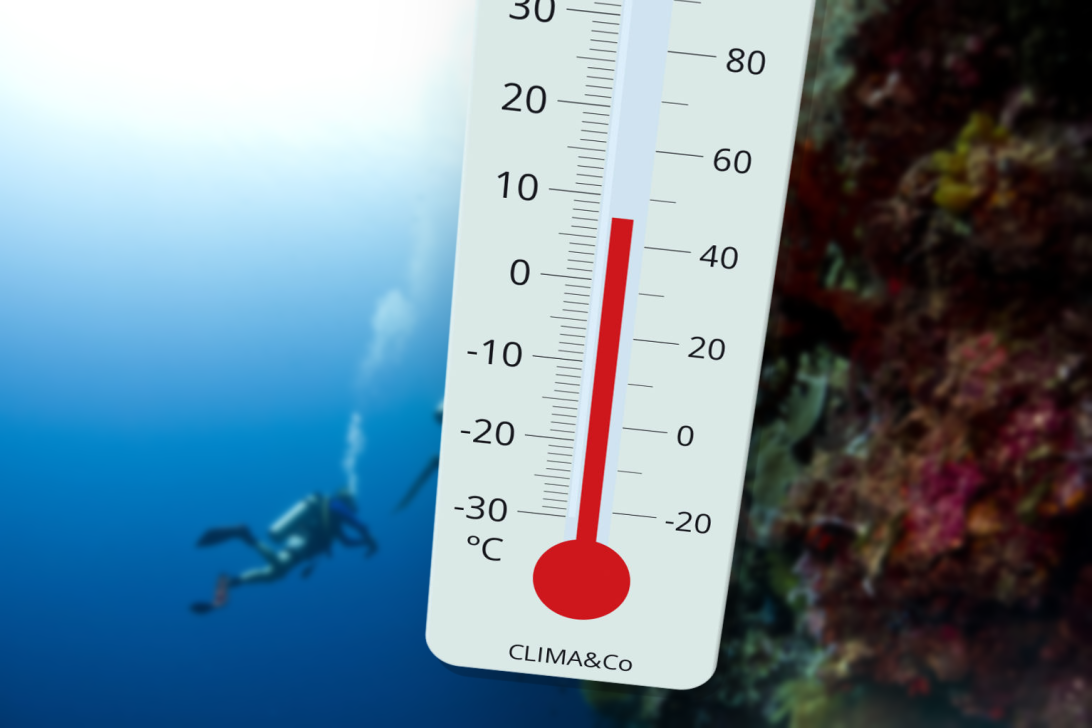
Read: 7.5 °C
